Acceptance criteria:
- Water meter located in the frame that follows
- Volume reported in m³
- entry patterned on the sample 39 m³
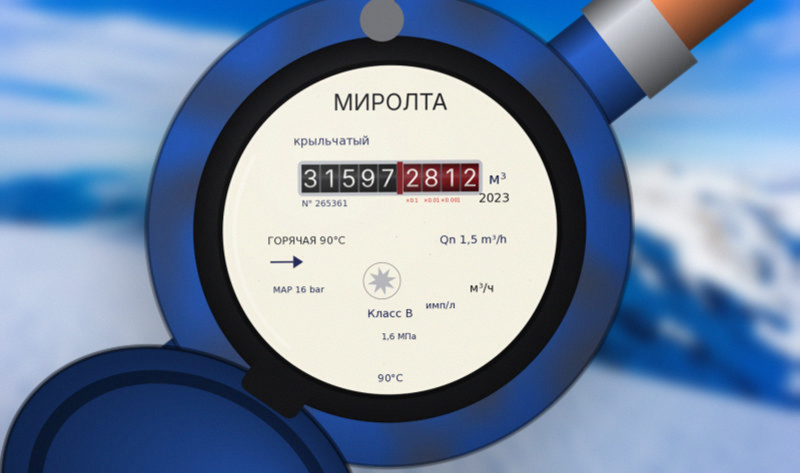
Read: 31597.2812 m³
